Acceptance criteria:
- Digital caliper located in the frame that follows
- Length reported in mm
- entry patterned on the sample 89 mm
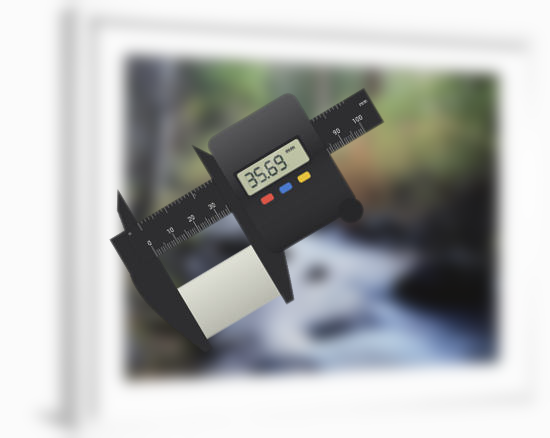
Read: 35.69 mm
